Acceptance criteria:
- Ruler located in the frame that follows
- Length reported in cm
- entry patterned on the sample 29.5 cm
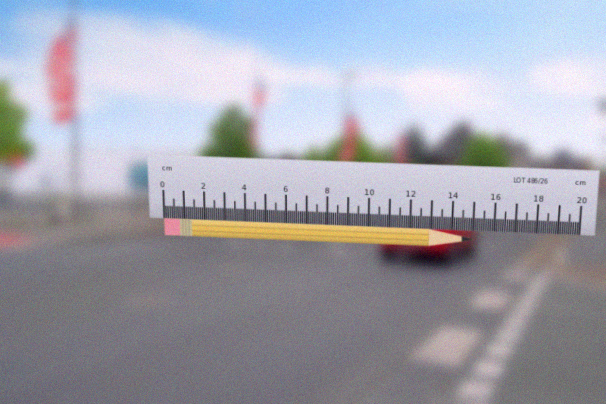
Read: 15 cm
